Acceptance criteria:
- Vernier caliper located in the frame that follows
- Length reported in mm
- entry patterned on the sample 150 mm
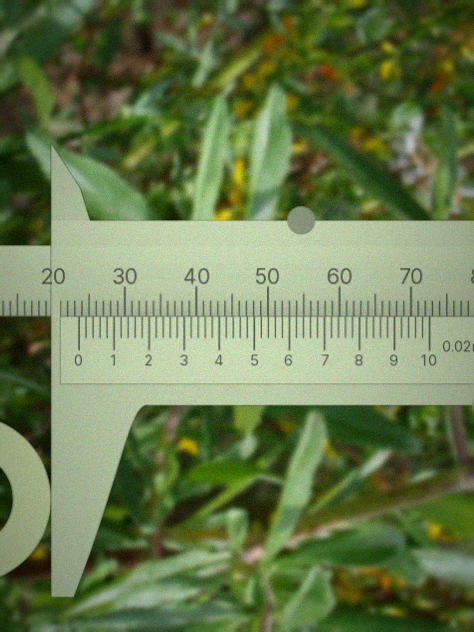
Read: 23.6 mm
